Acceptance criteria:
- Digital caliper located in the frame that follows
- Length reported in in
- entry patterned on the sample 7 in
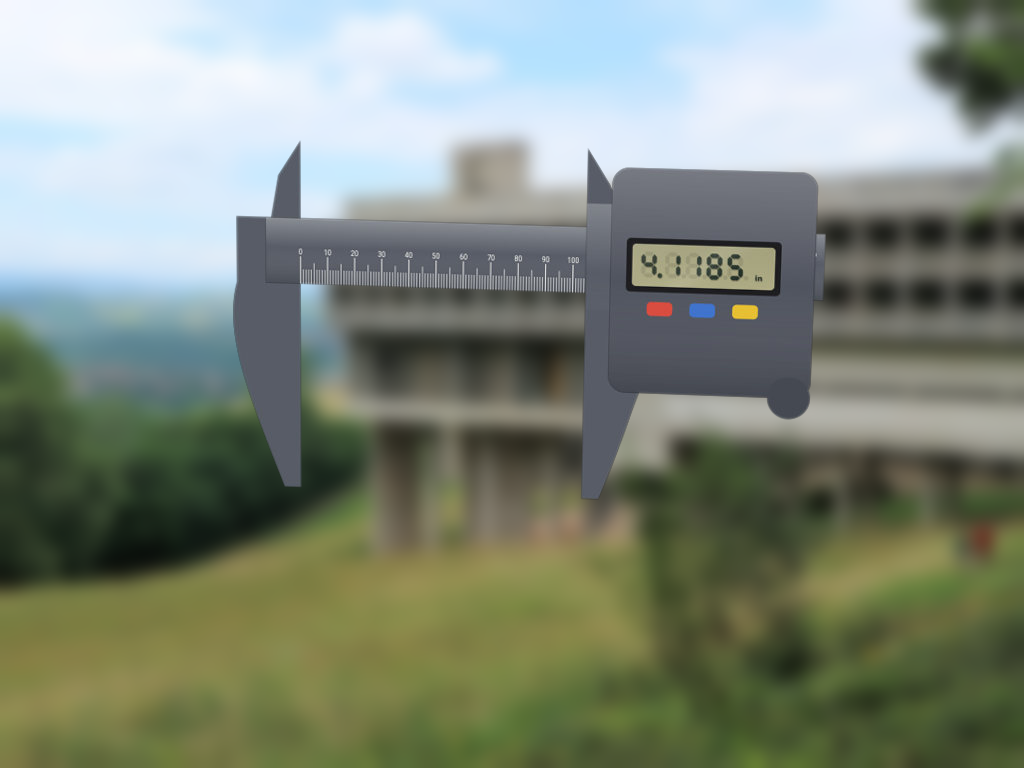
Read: 4.1185 in
